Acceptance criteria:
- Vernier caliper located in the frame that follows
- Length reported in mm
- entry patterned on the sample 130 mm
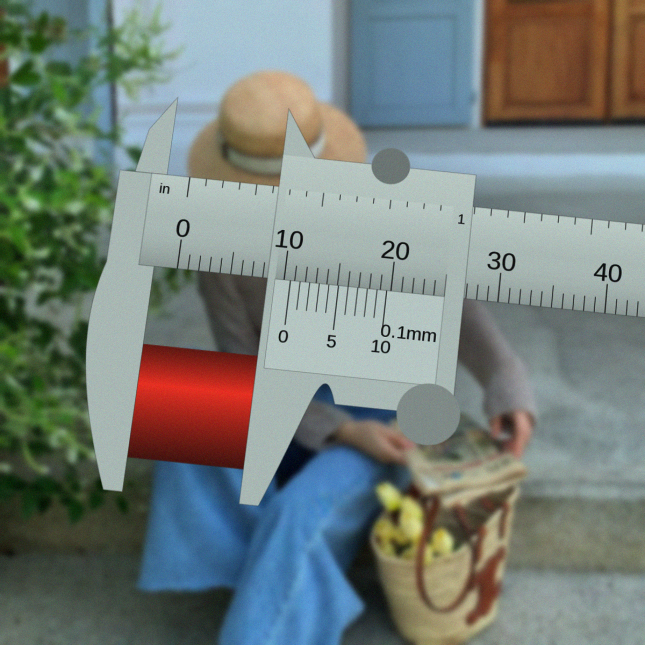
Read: 10.6 mm
